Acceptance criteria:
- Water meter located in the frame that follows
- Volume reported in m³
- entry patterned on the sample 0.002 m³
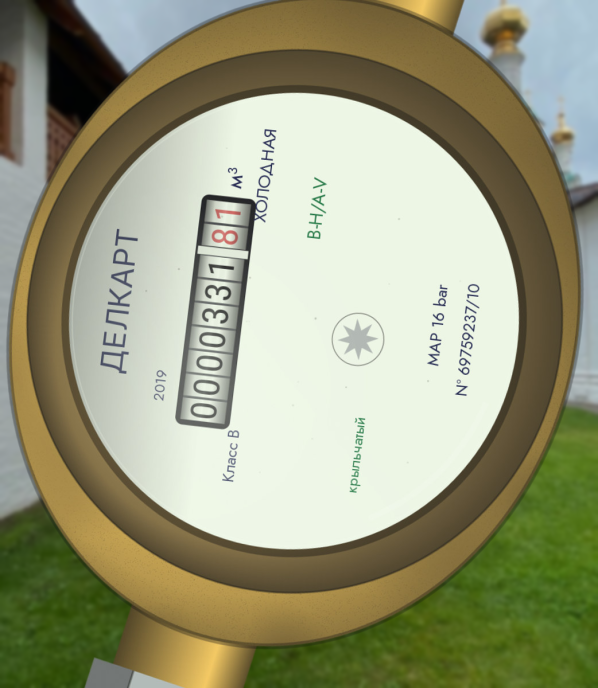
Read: 331.81 m³
